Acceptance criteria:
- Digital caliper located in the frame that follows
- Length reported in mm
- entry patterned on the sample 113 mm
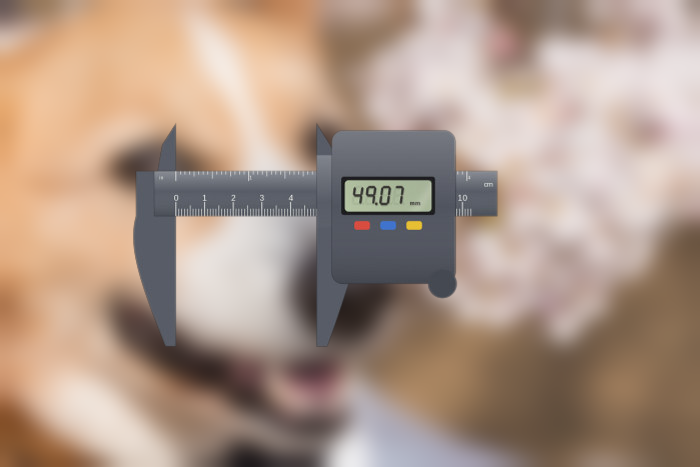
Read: 49.07 mm
